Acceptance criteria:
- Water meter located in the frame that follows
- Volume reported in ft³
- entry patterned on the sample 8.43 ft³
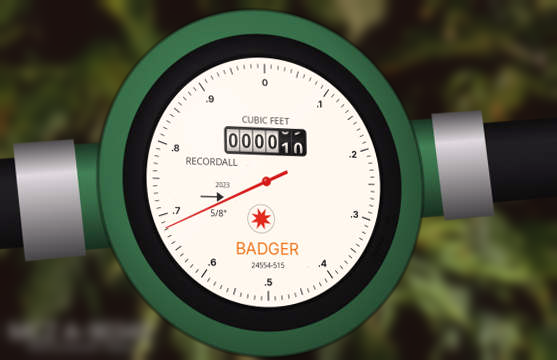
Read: 9.68 ft³
